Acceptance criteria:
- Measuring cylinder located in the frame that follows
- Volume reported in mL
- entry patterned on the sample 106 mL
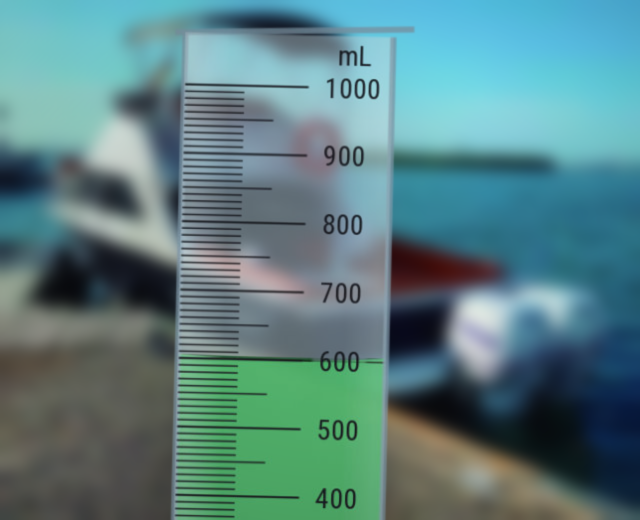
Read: 600 mL
